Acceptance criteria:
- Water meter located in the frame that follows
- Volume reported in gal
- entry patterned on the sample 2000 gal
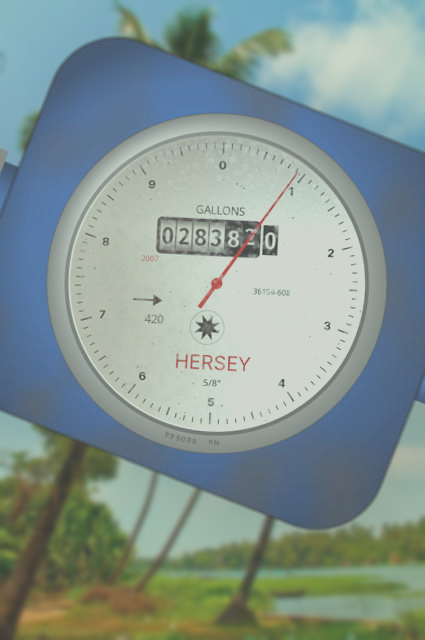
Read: 283820.9 gal
